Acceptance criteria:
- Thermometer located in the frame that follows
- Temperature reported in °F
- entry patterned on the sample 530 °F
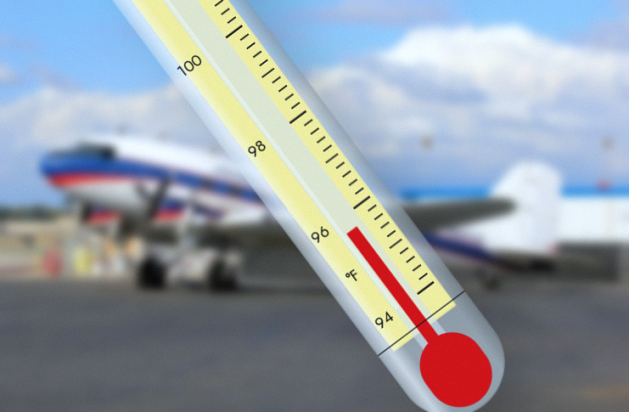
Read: 95.7 °F
